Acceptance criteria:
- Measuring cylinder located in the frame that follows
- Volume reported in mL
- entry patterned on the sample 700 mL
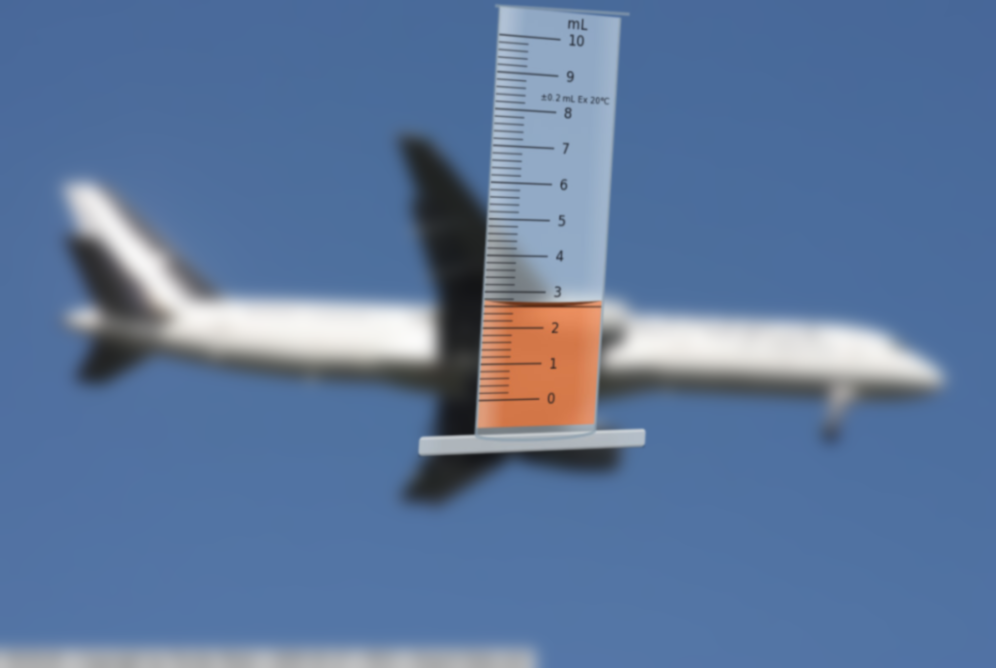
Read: 2.6 mL
